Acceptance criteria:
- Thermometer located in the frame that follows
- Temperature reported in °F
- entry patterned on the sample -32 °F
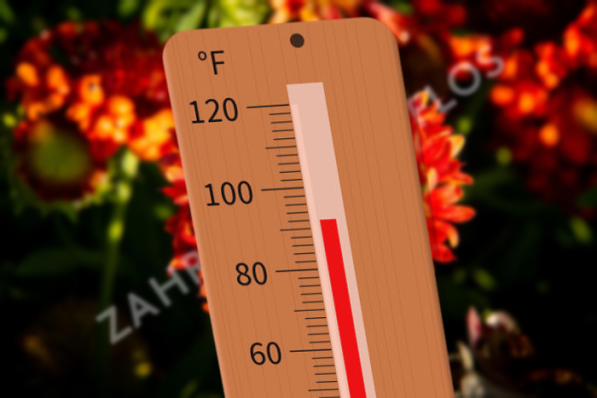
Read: 92 °F
